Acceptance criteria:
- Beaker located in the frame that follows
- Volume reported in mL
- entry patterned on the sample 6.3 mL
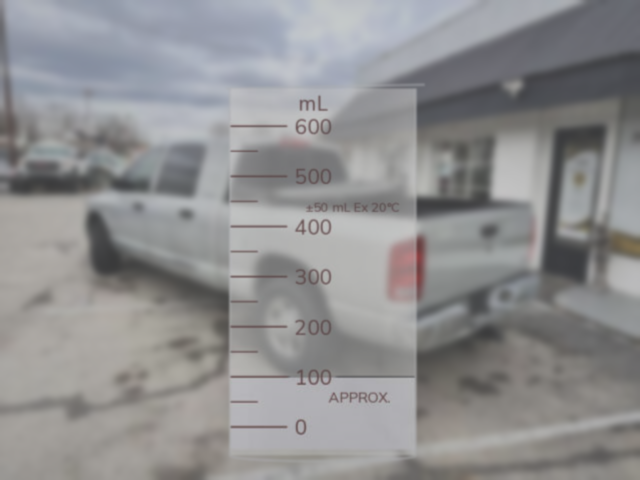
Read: 100 mL
